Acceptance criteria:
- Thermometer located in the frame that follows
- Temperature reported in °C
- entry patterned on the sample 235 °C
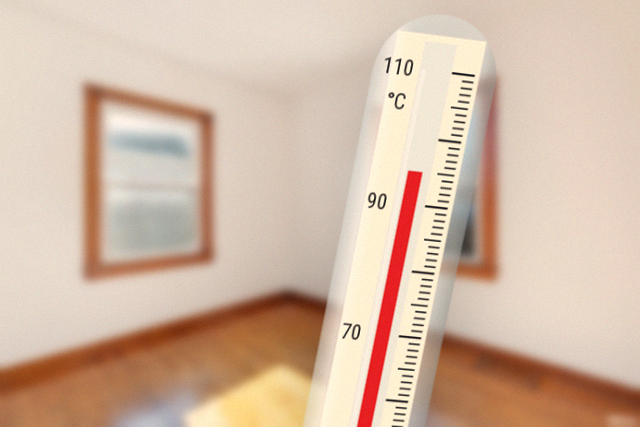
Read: 95 °C
